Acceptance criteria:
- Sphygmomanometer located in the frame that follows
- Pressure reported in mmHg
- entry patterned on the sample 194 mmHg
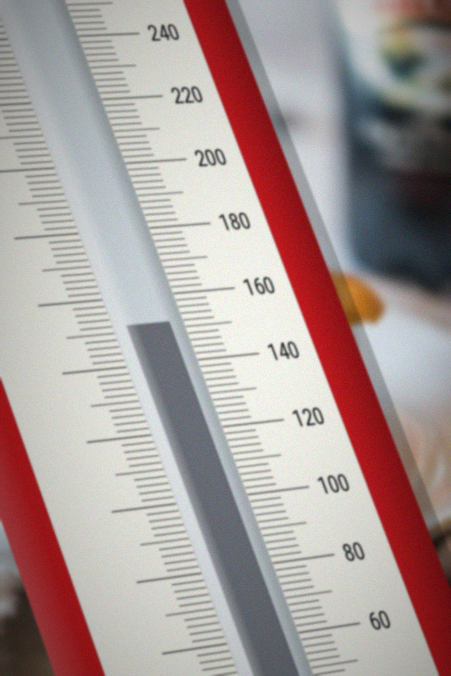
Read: 152 mmHg
